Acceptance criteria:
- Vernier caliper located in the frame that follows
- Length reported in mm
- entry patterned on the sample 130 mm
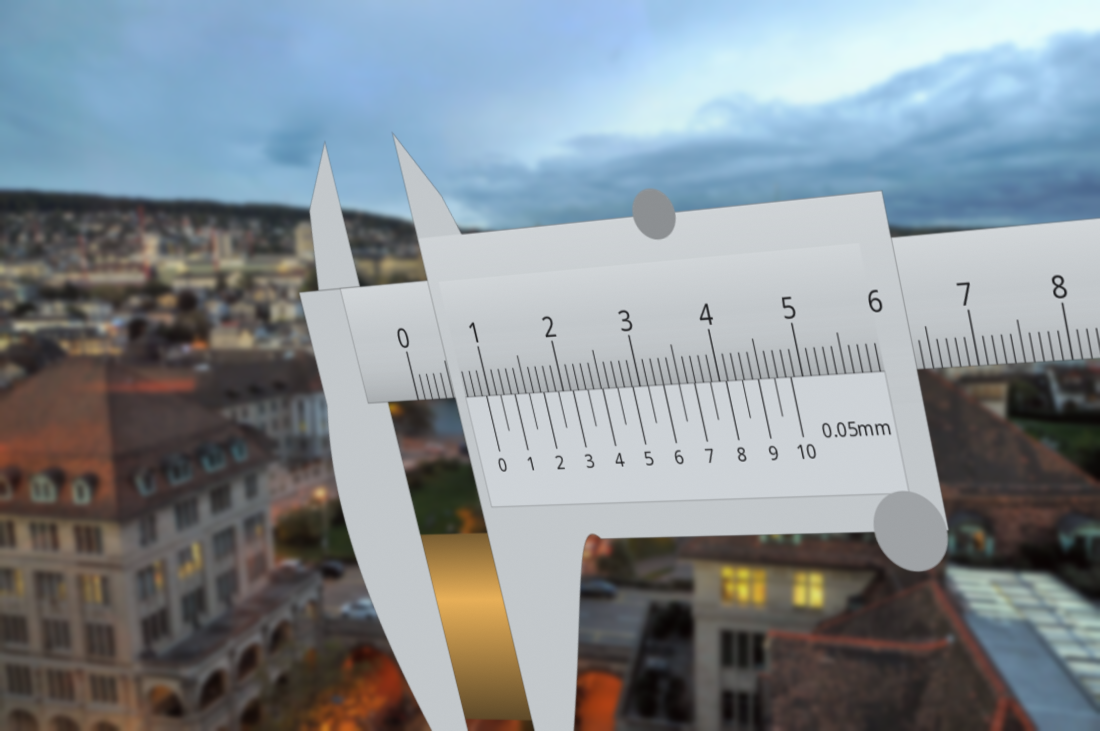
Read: 9.6 mm
